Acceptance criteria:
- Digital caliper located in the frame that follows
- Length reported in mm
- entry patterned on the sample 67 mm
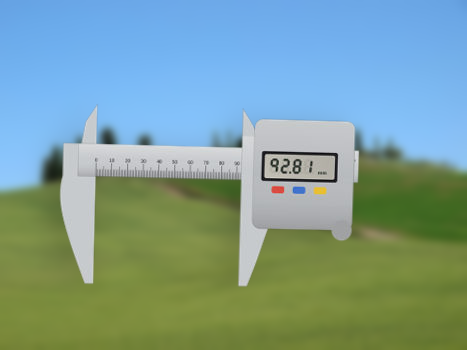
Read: 92.81 mm
